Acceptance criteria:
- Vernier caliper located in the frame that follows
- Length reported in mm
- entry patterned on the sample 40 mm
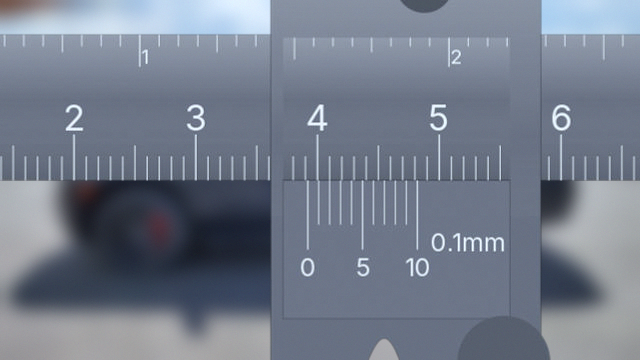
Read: 39.2 mm
